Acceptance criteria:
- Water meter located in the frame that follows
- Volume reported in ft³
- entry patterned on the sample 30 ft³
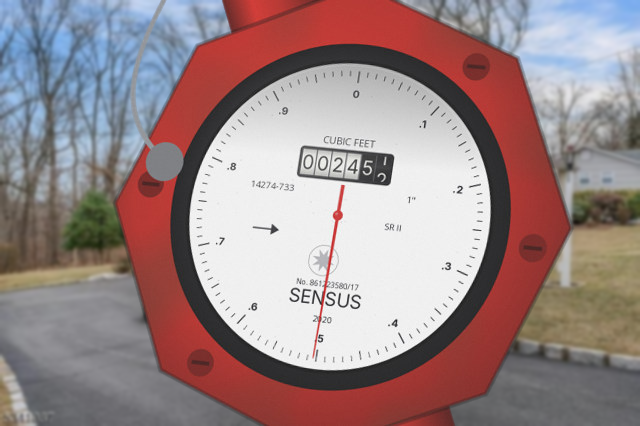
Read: 2451.50 ft³
